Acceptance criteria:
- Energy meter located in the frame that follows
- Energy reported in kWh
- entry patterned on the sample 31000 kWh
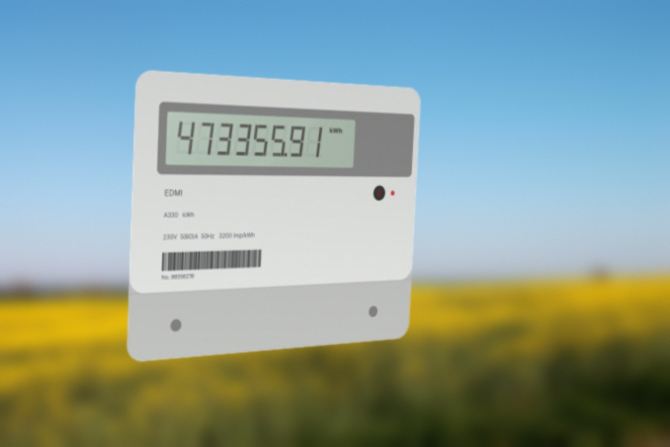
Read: 473355.91 kWh
